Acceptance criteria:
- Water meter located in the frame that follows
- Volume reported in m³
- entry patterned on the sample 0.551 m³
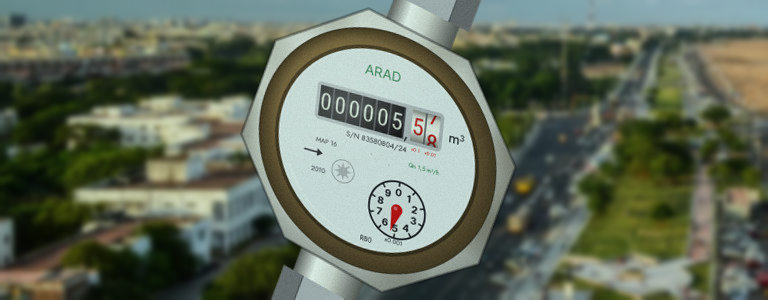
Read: 5.575 m³
